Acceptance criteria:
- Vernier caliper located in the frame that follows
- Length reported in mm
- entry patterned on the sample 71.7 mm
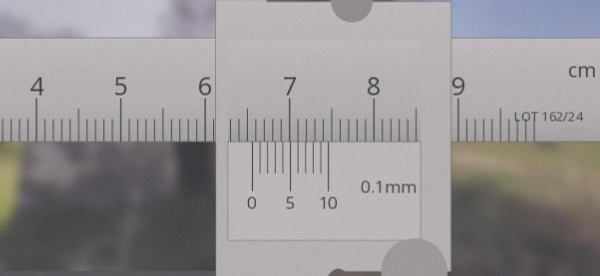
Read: 65.6 mm
